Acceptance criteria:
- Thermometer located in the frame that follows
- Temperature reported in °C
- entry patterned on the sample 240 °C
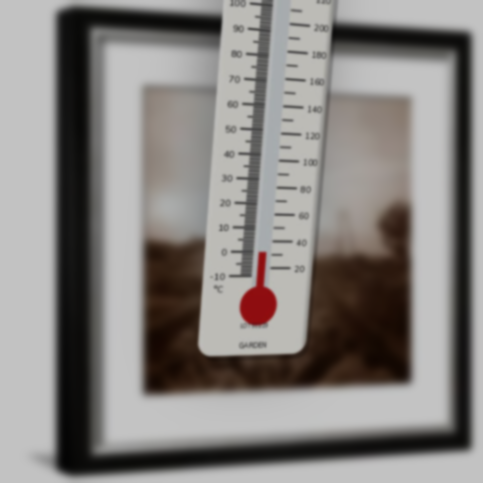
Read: 0 °C
